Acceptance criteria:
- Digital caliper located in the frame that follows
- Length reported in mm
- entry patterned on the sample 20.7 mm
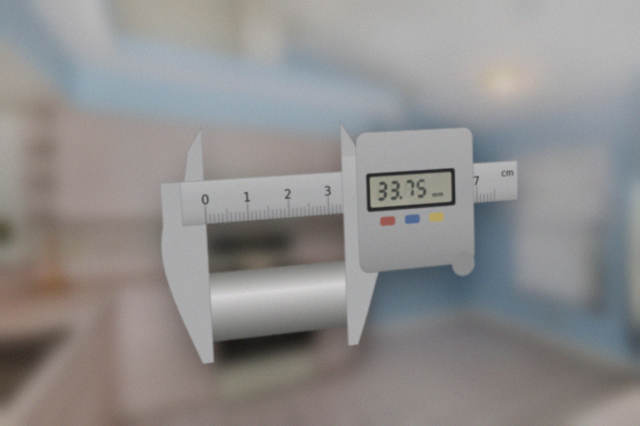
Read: 33.75 mm
